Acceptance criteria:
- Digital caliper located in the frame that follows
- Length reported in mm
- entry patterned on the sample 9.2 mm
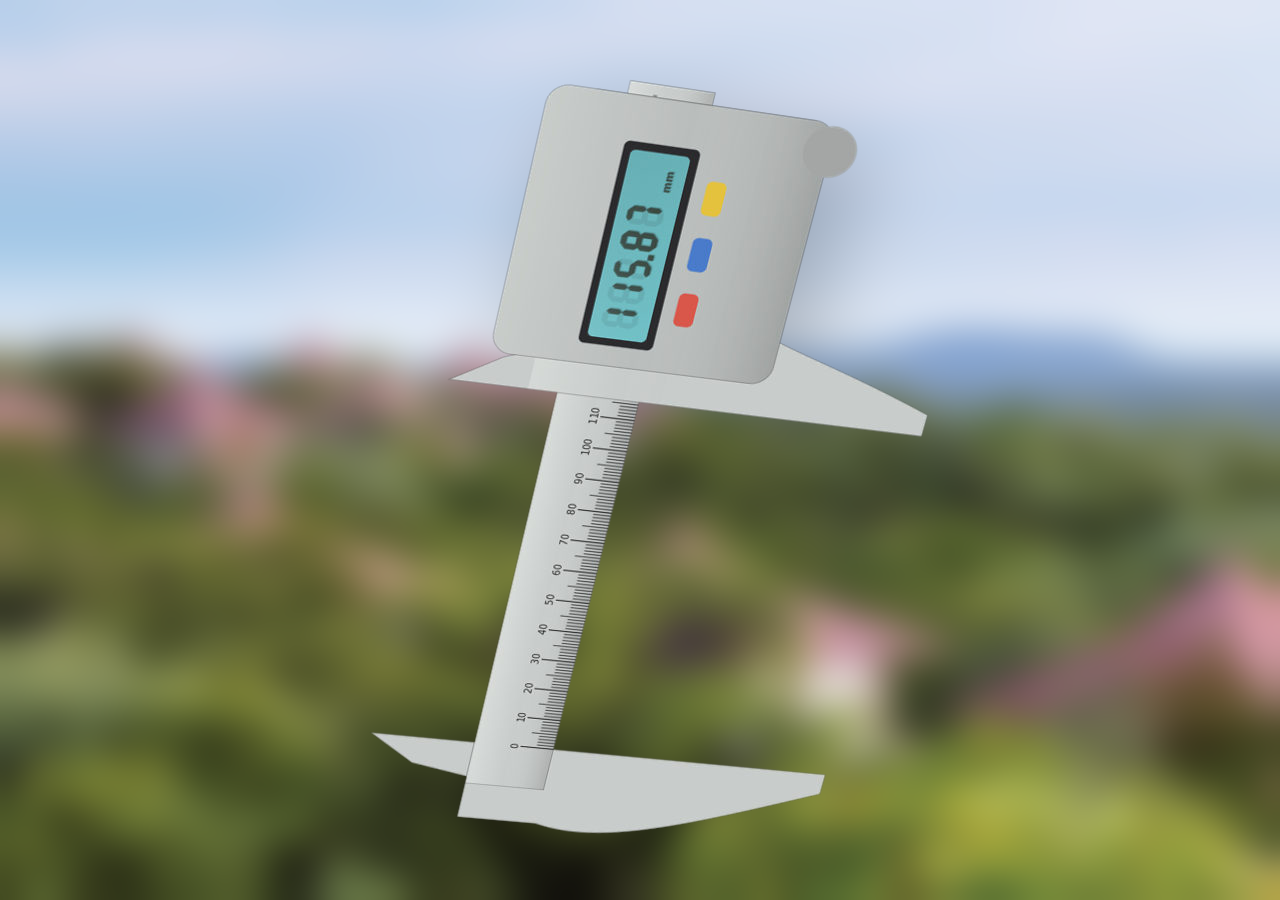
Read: 115.87 mm
